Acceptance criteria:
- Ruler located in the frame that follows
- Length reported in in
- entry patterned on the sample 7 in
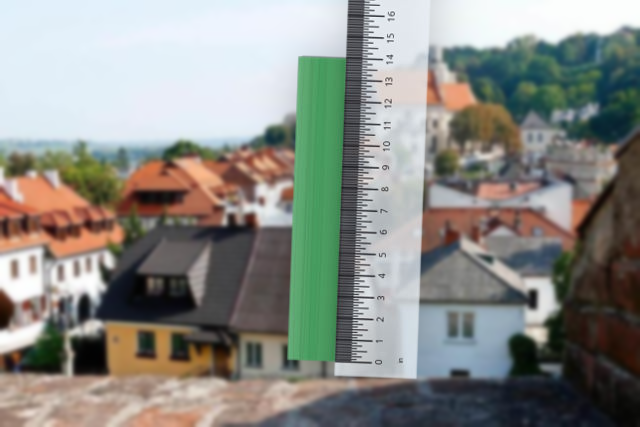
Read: 14 in
